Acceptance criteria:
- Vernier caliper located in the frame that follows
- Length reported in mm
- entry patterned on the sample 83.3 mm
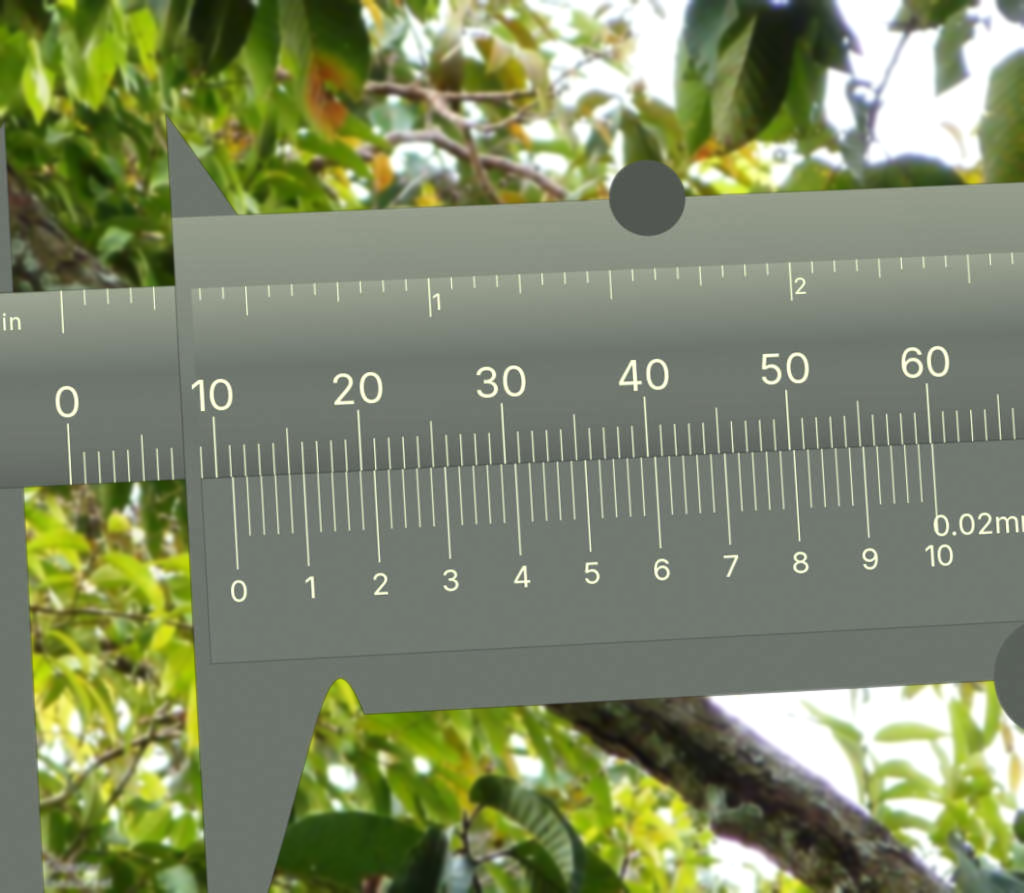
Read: 11.1 mm
